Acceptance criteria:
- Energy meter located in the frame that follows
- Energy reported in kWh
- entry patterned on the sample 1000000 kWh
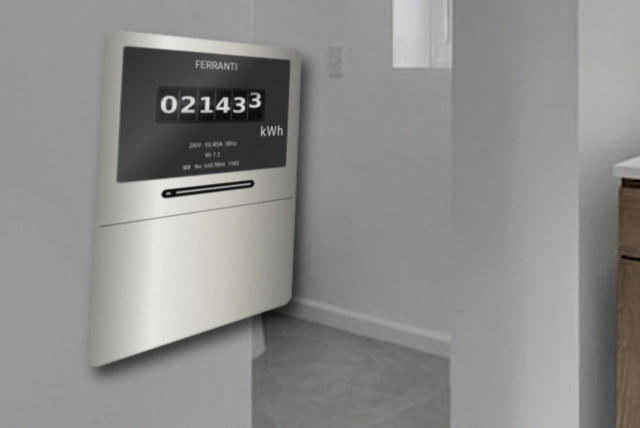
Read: 21433 kWh
